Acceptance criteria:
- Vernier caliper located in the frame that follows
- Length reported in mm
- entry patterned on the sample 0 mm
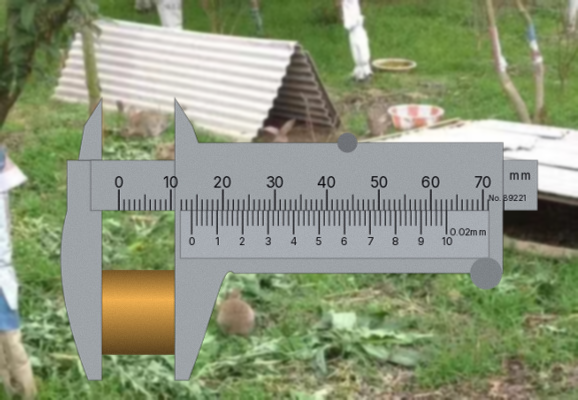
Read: 14.0 mm
